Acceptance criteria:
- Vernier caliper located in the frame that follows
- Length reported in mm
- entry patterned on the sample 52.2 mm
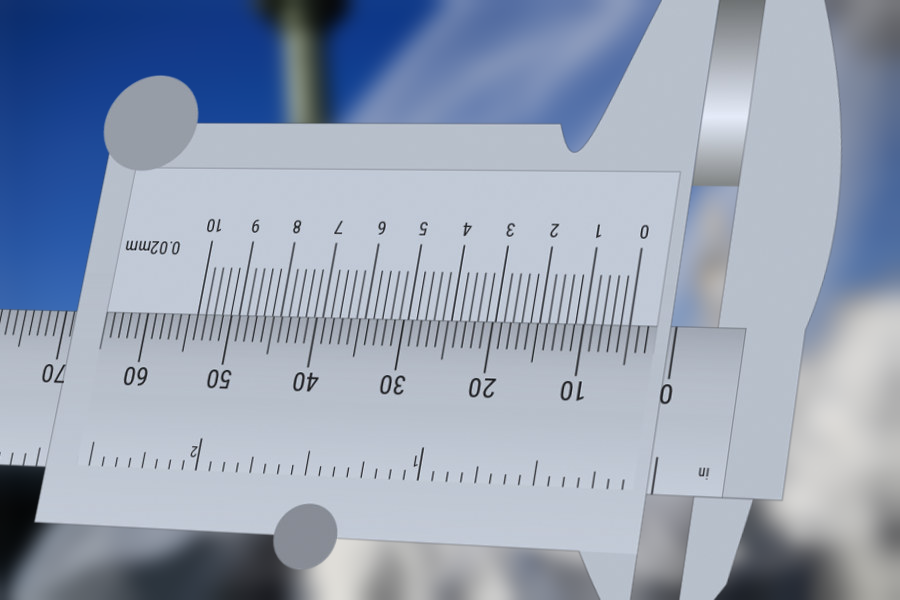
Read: 5.0 mm
